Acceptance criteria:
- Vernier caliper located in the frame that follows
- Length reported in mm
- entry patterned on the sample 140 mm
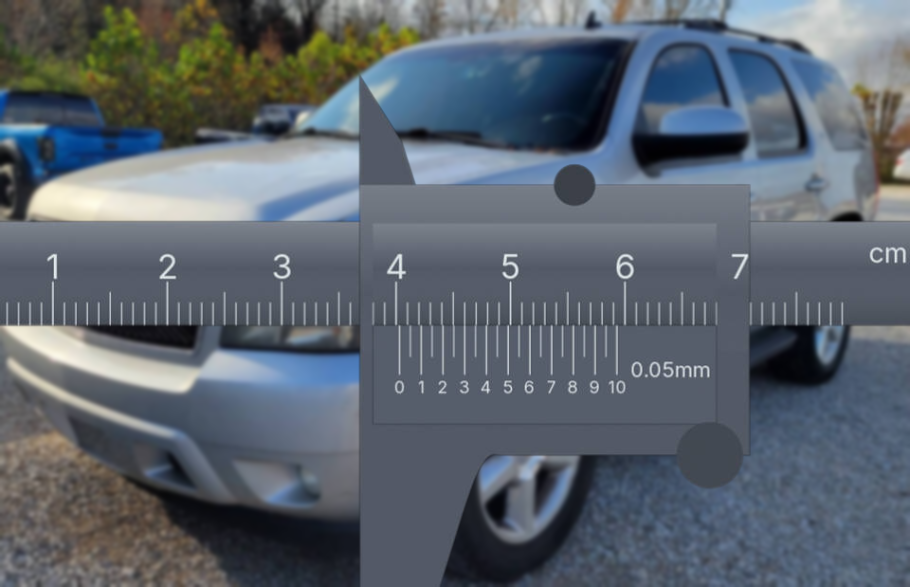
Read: 40.3 mm
